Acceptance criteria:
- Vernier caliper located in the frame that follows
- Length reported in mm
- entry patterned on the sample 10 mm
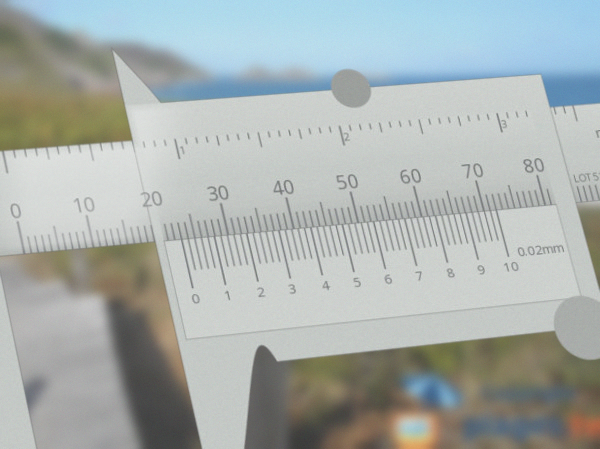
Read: 23.0 mm
